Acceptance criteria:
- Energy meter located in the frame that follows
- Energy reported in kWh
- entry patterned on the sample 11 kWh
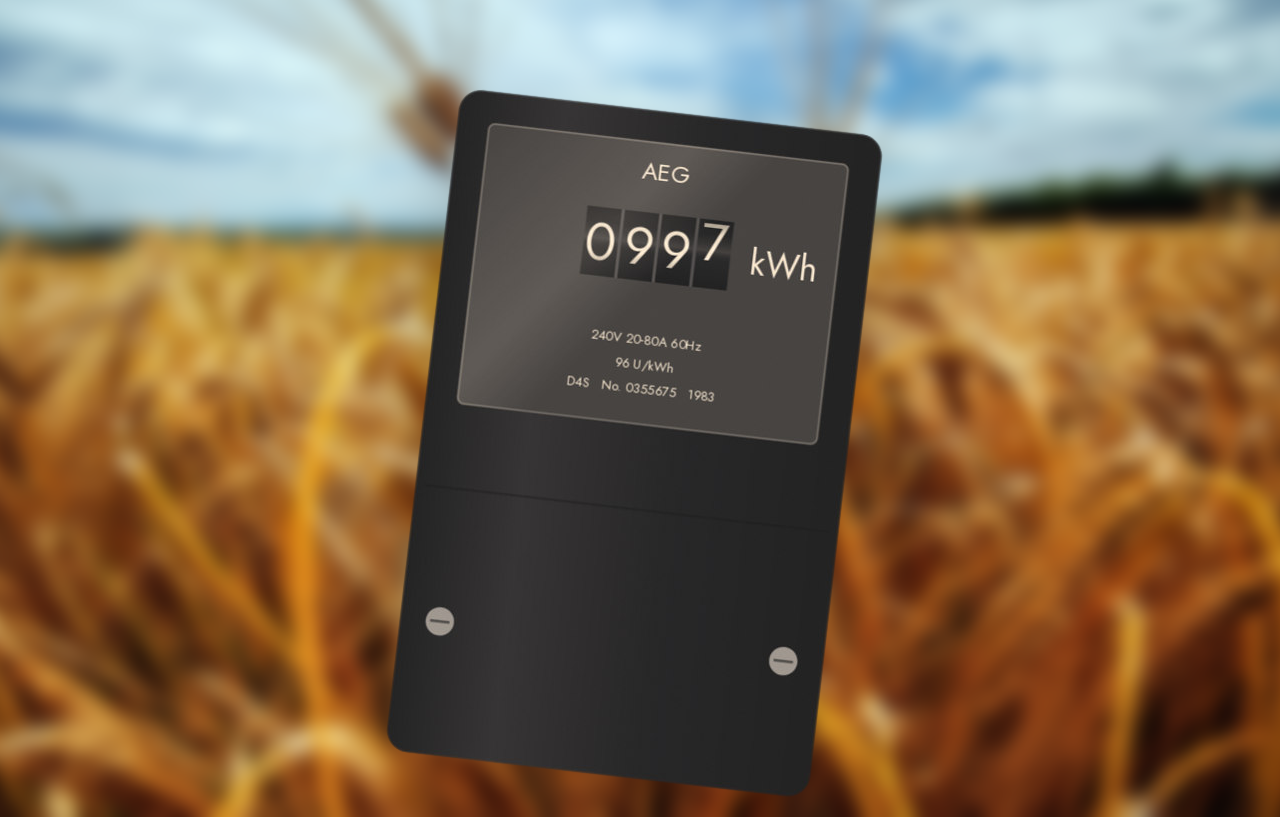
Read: 997 kWh
